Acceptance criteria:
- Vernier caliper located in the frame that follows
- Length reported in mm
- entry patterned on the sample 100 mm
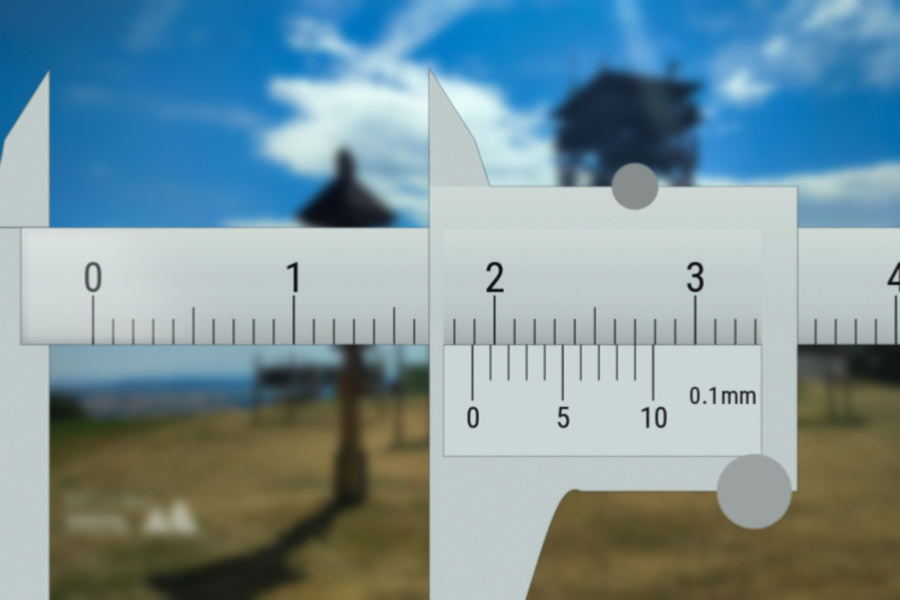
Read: 18.9 mm
